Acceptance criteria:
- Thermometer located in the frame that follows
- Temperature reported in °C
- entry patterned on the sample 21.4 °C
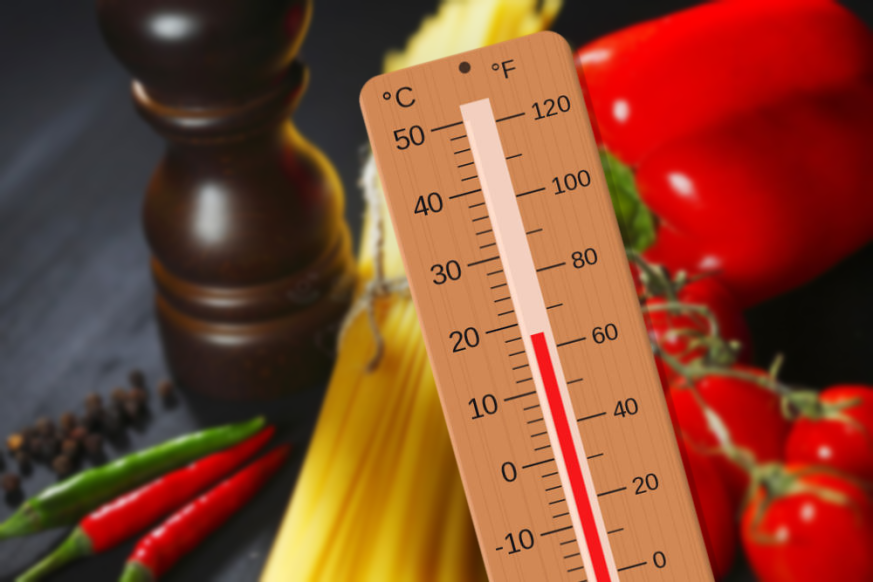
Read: 18 °C
